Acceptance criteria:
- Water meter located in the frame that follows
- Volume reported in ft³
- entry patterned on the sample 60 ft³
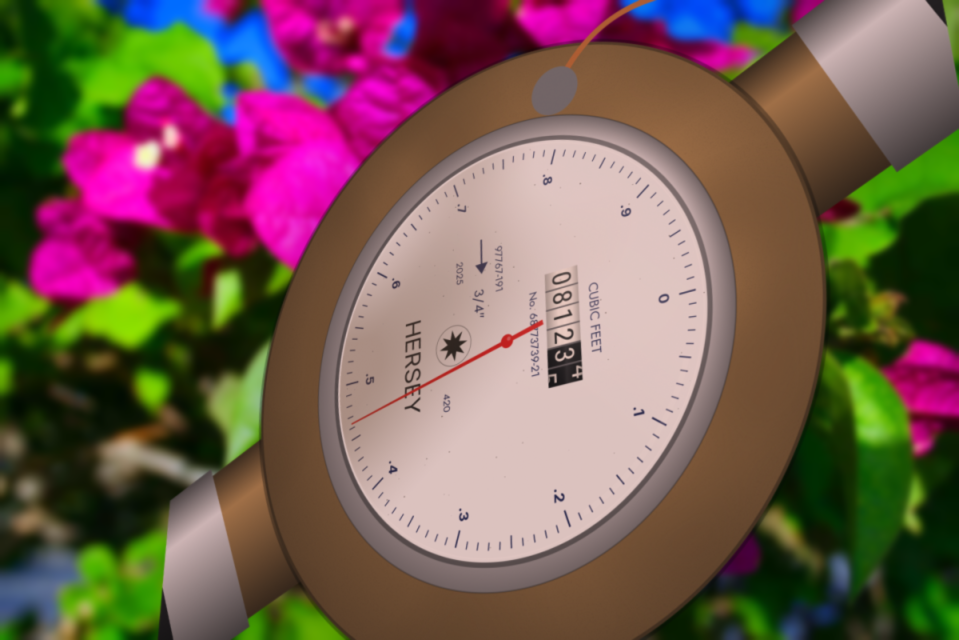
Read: 81234.46 ft³
